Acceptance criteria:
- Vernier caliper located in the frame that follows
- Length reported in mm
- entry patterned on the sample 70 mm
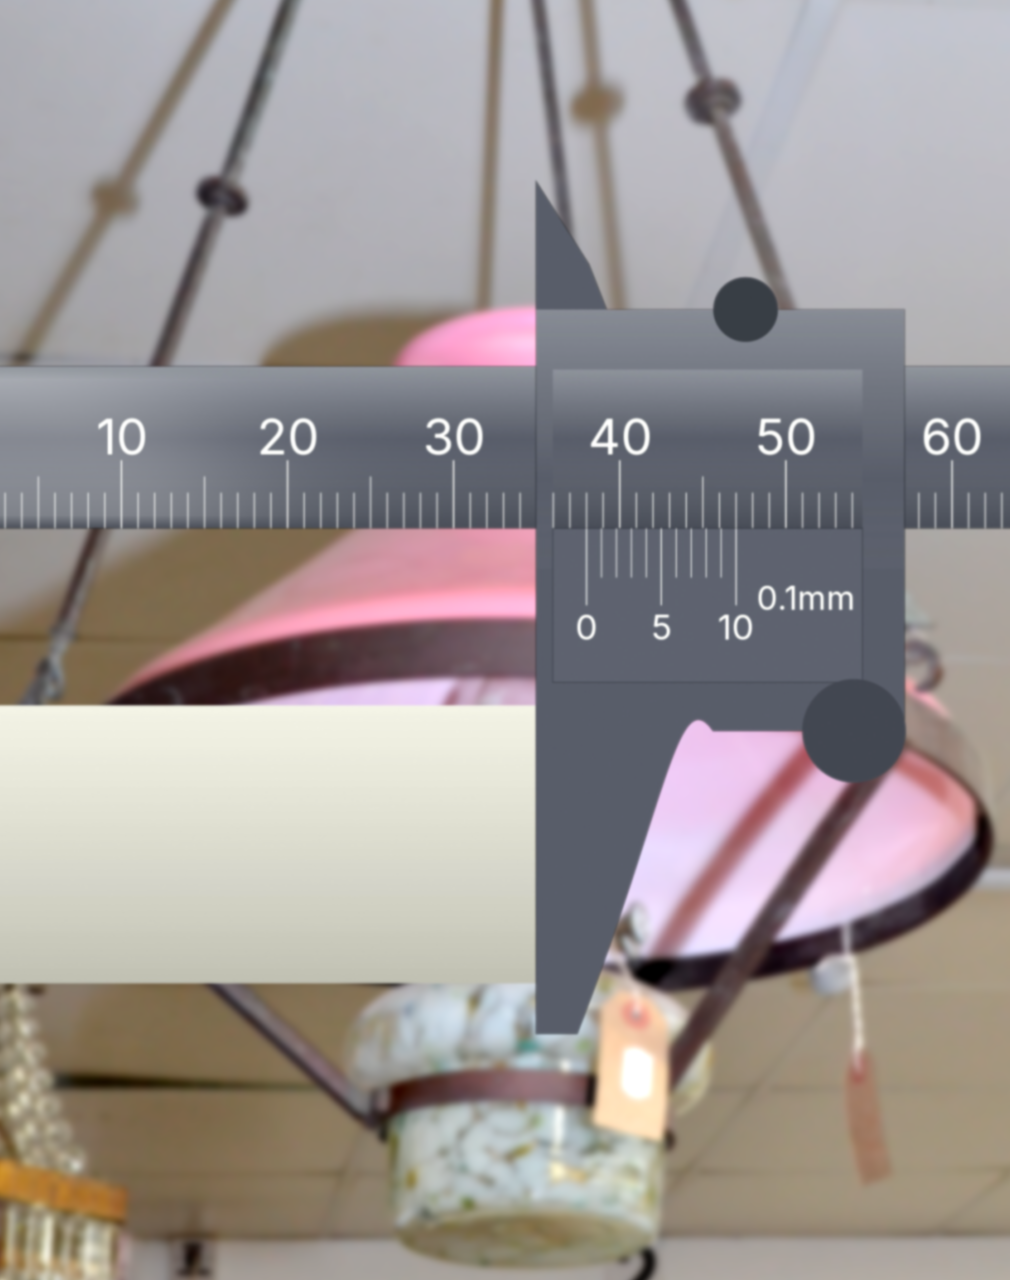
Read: 38.0 mm
